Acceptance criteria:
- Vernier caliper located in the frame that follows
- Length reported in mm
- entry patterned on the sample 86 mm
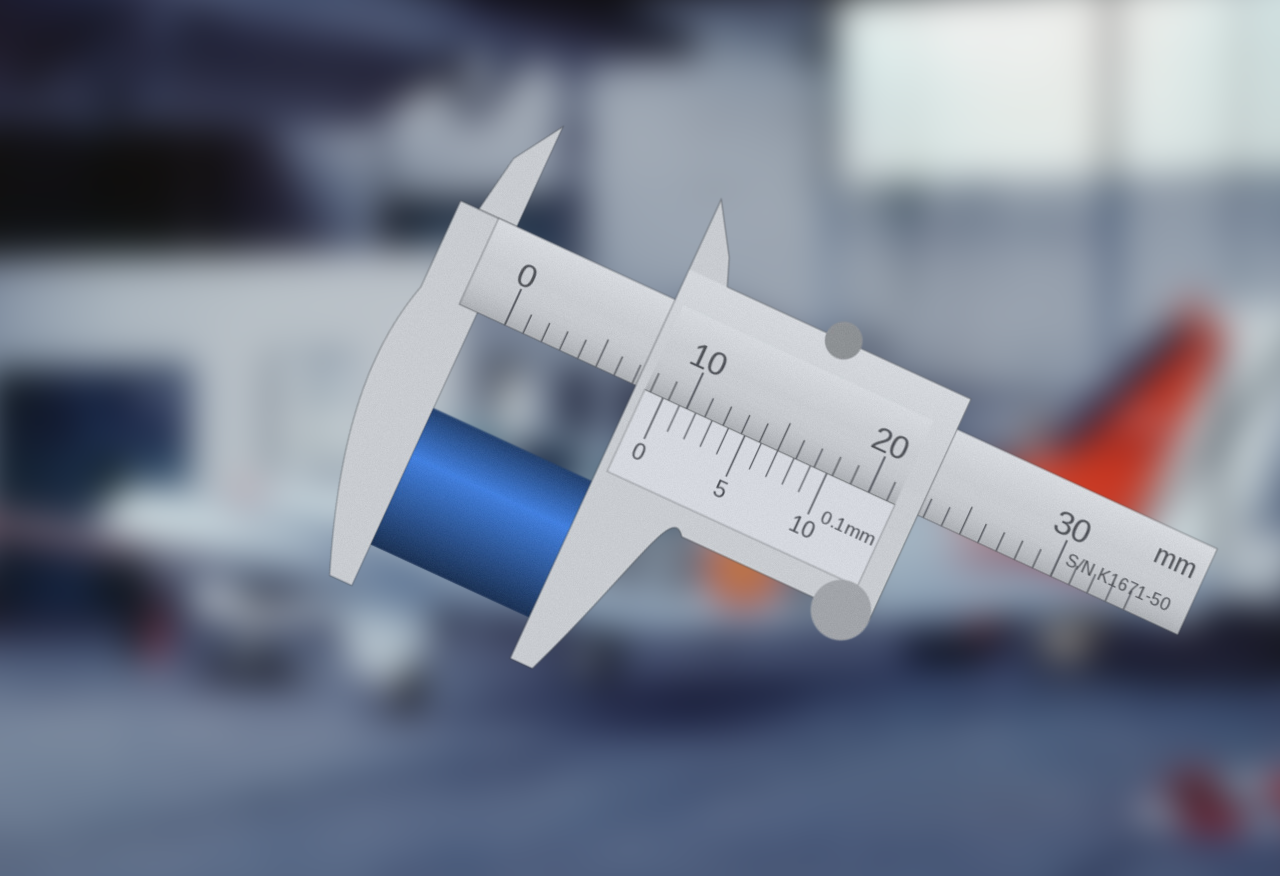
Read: 8.7 mm
